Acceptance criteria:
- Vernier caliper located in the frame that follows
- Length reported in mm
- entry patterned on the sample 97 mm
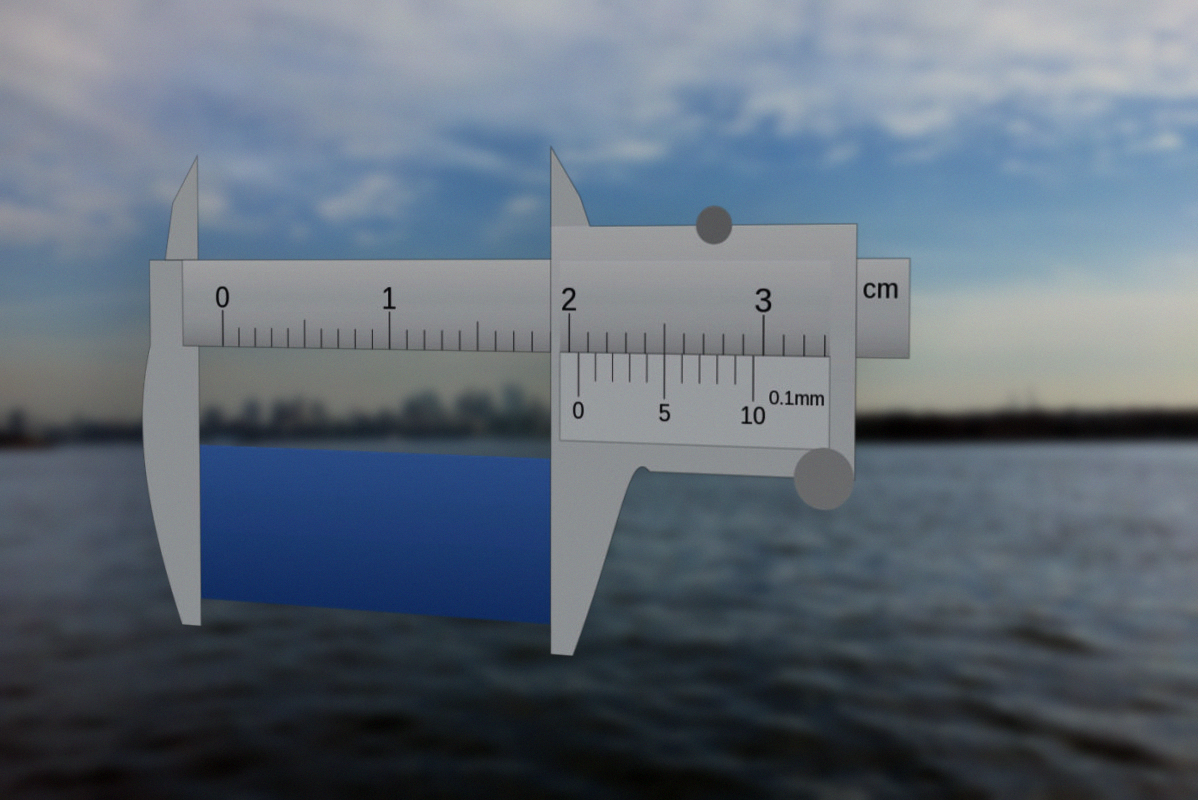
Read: 20.5 mm
